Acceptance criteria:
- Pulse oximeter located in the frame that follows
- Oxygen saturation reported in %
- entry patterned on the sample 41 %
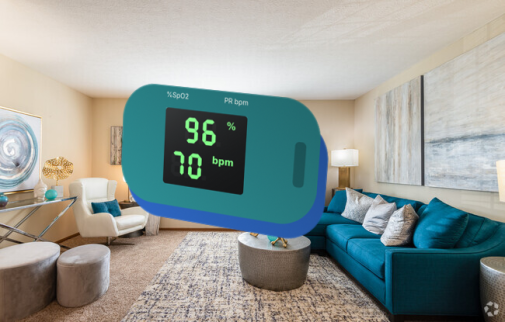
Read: 96 %
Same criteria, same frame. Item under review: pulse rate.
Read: 70 bpm
